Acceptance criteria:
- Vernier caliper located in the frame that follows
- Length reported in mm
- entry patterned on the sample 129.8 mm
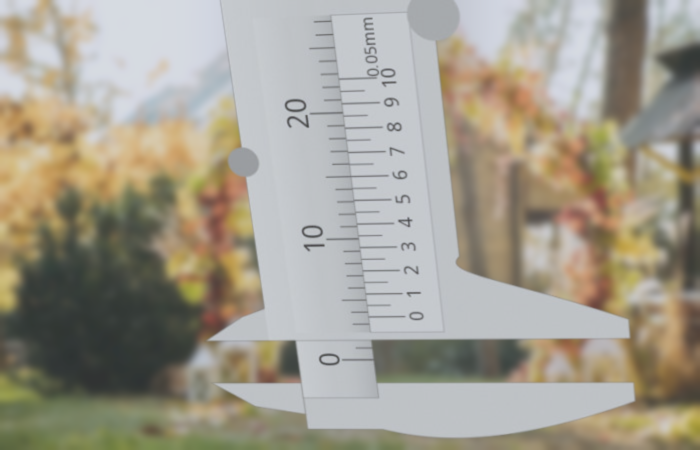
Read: 3.6 mm
